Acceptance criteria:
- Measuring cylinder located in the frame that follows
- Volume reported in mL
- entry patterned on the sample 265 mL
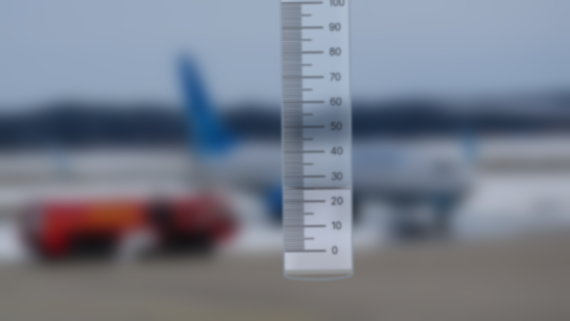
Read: 25 mL
